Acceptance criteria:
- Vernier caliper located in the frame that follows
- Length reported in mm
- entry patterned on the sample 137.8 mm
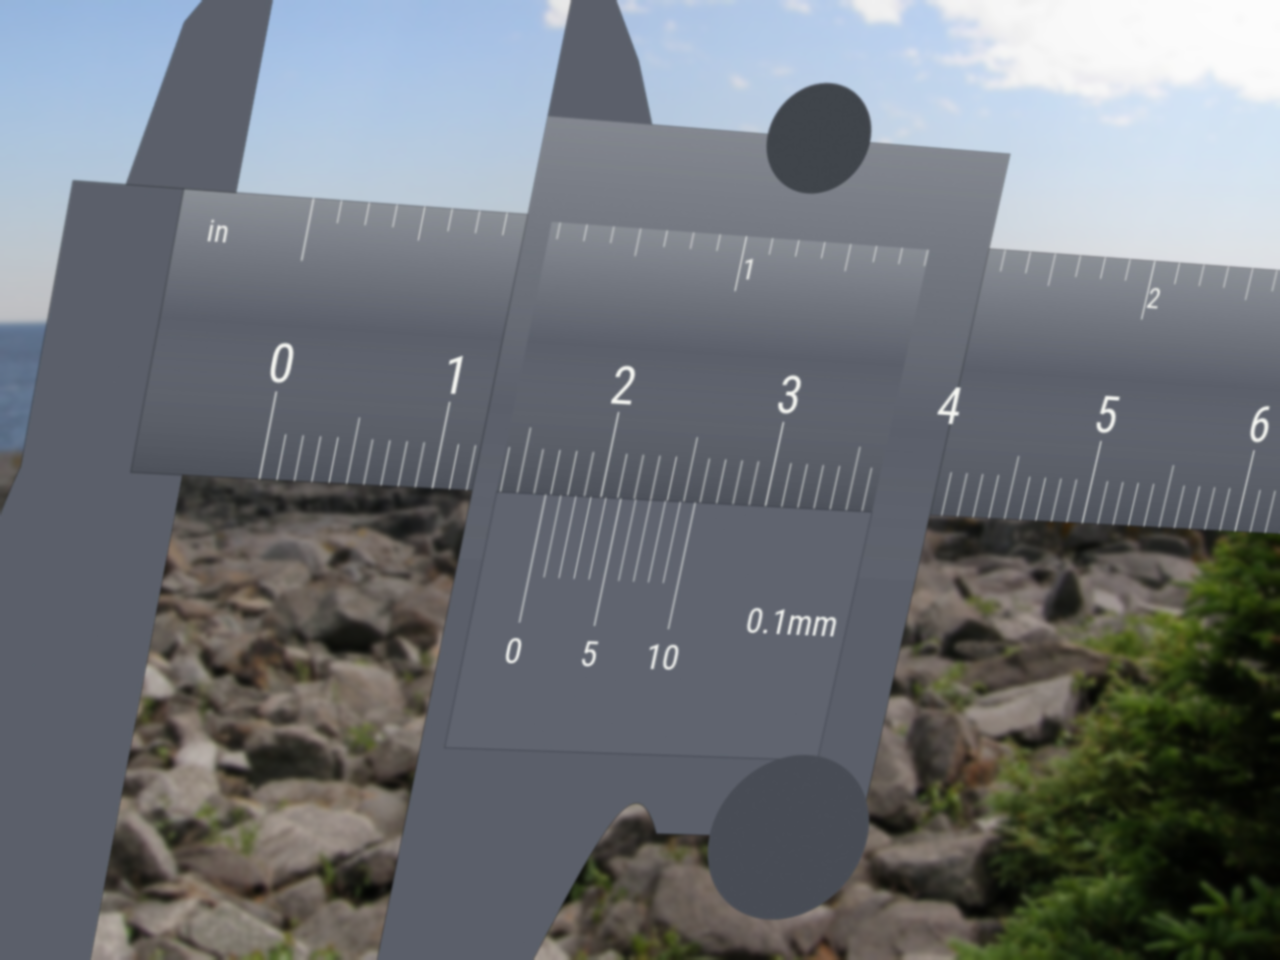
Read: 16.7 mm
